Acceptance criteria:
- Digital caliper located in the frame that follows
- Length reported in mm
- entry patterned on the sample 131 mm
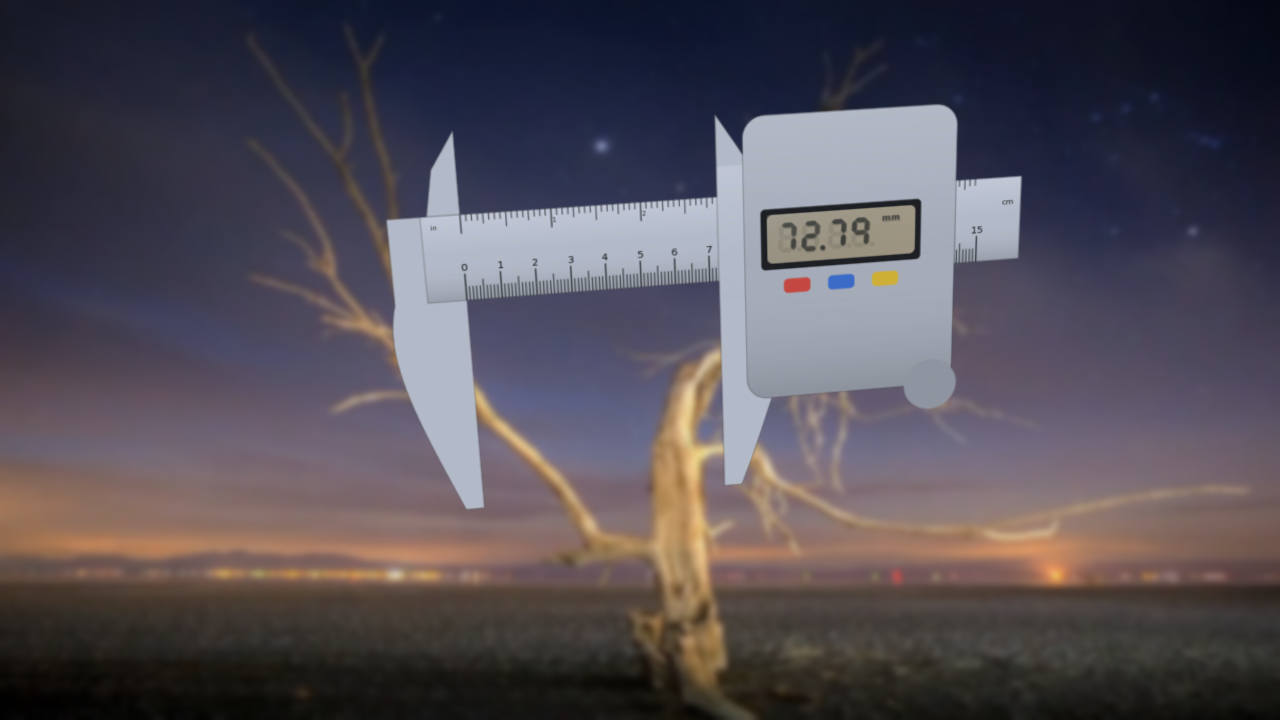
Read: 72.79 mm
